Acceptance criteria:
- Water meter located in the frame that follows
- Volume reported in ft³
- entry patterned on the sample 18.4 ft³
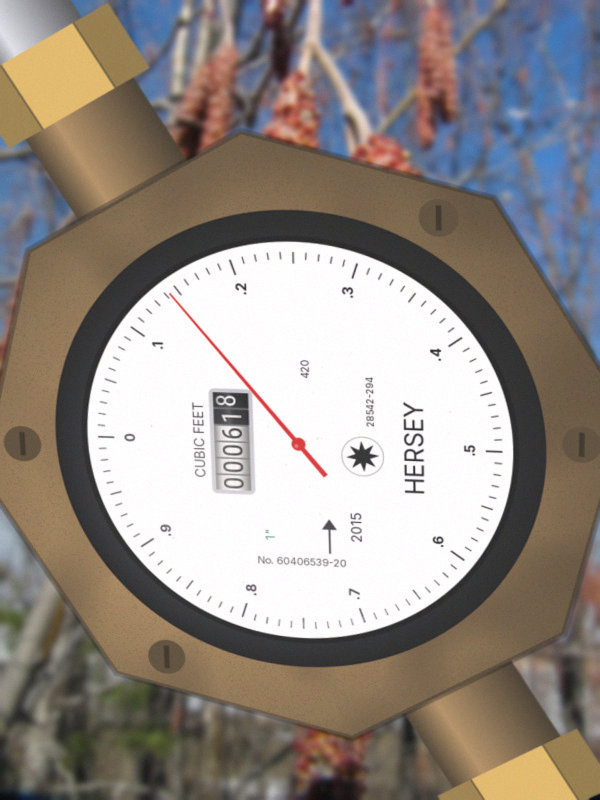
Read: 618.14 ft³
